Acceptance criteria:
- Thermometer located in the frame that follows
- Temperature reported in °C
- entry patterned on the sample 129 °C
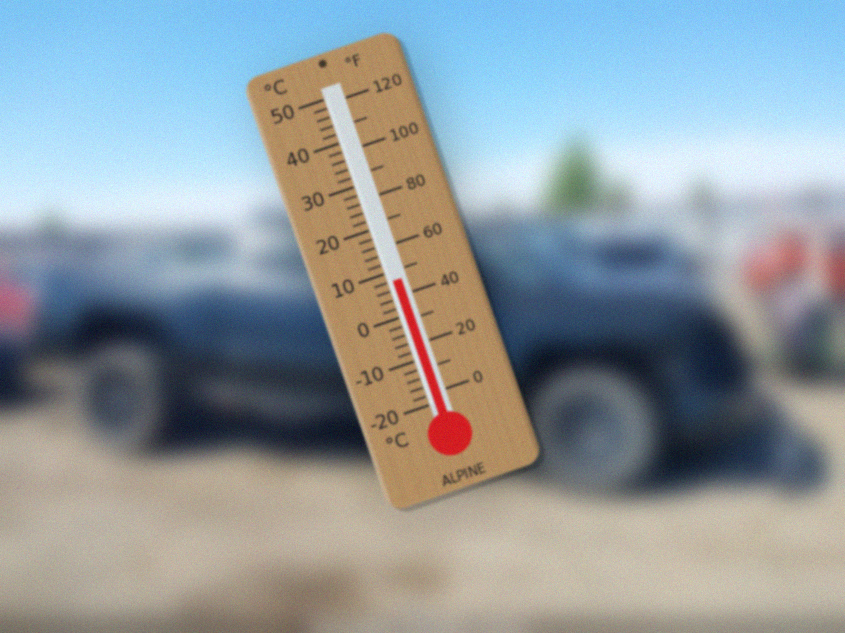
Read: 8 °C
